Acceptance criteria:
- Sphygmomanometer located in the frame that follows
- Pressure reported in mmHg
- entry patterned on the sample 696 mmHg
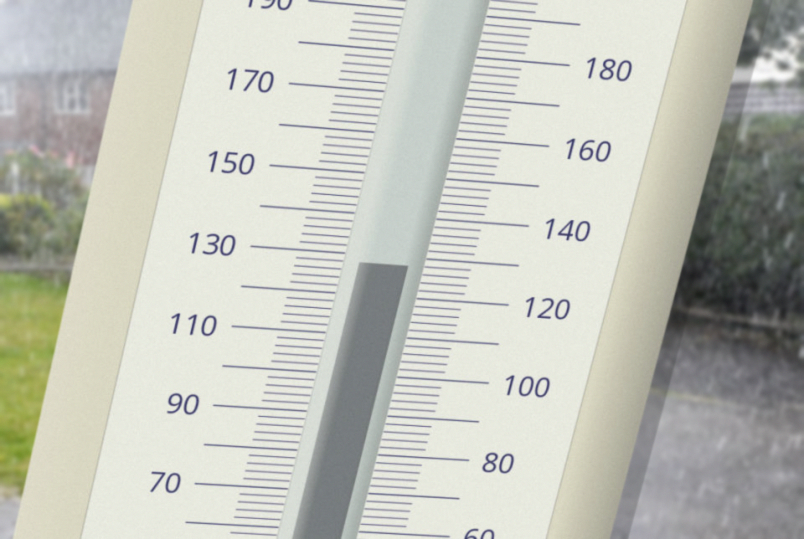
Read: 128 mmHg
